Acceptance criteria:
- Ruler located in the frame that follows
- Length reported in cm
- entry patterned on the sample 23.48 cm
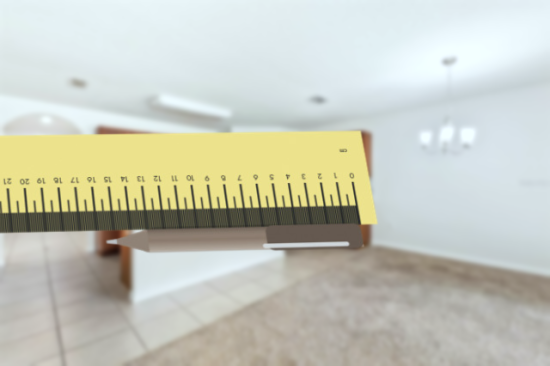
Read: 15.5 cm
